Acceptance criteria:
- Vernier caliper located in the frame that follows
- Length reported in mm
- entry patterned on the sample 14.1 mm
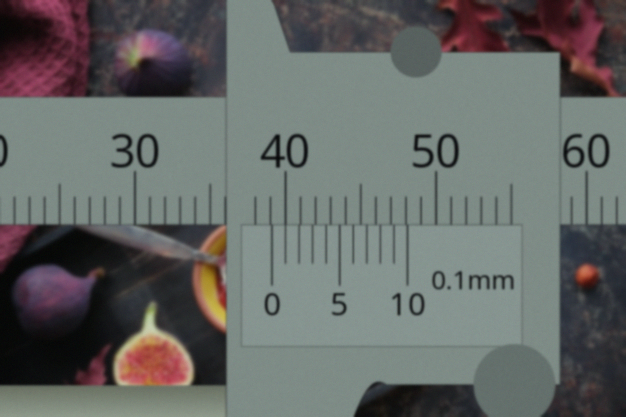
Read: 39.1 mm
